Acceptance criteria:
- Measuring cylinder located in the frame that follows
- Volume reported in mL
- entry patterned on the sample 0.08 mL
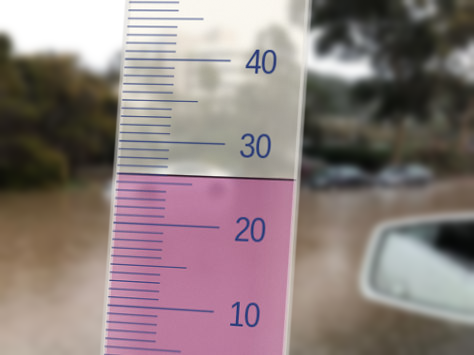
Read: 26 mL
